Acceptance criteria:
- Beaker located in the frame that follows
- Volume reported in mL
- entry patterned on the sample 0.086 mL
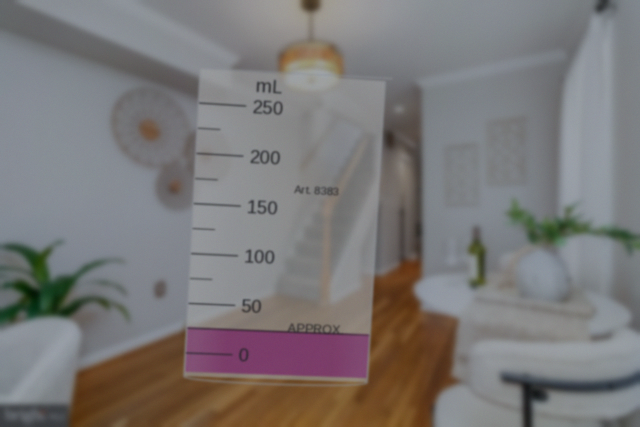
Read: 25 mL
